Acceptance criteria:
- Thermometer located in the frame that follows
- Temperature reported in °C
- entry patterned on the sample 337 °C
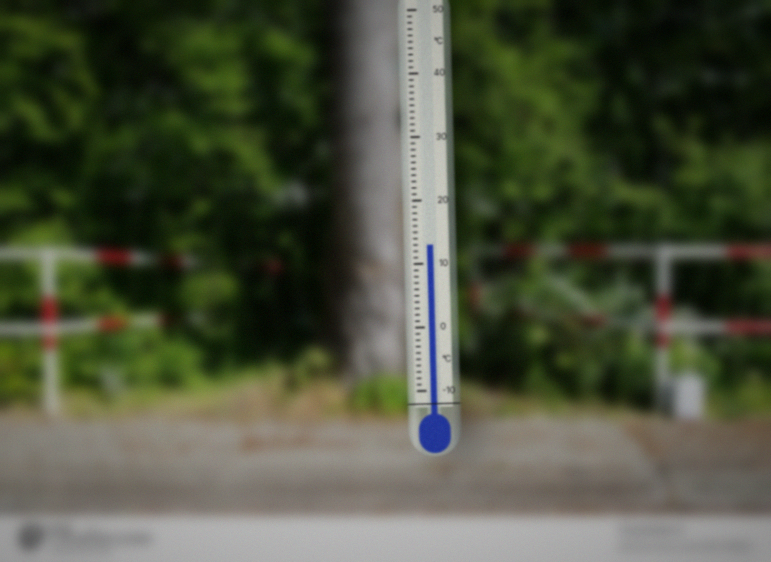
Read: 13 °C
